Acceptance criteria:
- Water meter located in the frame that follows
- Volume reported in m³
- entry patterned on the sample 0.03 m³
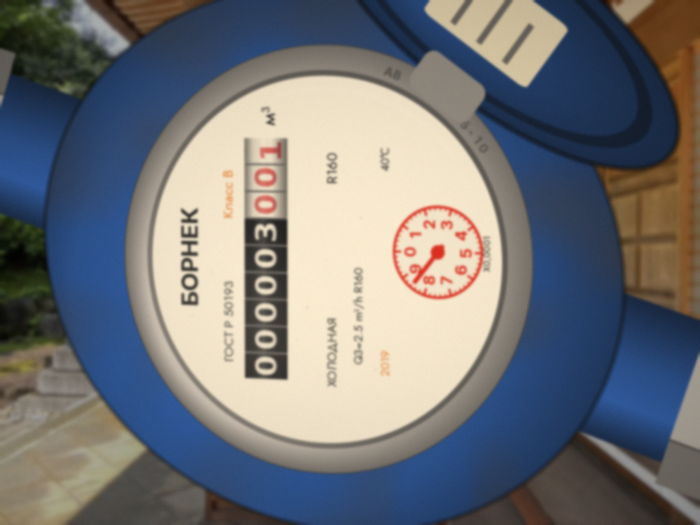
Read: 3.0008 m³
